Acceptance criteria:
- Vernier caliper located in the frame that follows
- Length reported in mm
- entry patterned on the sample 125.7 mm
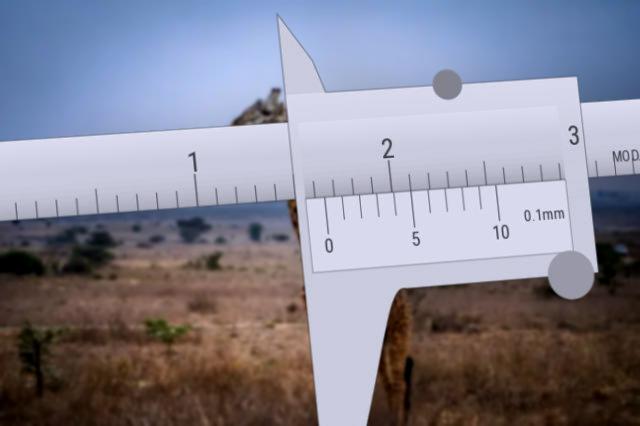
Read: 16.5 mm
